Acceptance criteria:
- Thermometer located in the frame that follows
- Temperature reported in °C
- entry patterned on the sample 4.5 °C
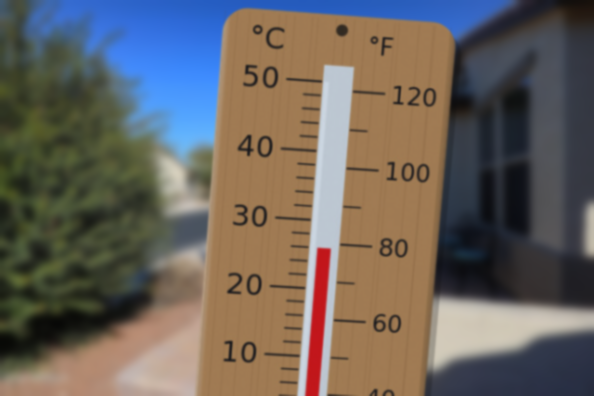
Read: 26 °C
